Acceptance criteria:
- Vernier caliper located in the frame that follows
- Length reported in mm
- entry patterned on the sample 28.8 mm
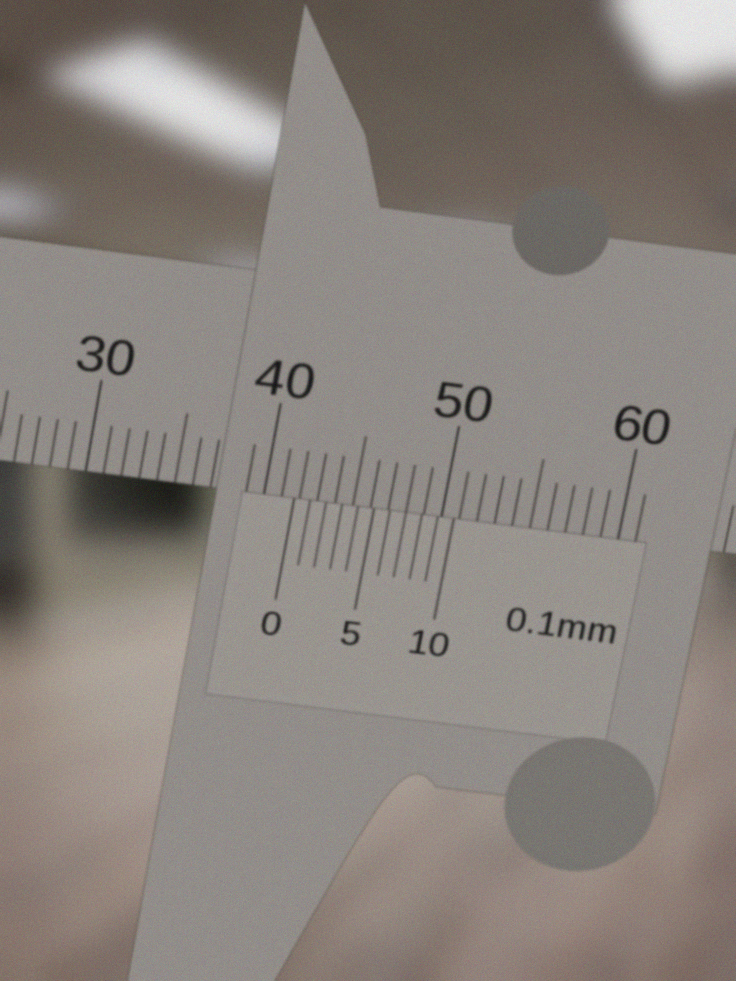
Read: 41.7 mm
